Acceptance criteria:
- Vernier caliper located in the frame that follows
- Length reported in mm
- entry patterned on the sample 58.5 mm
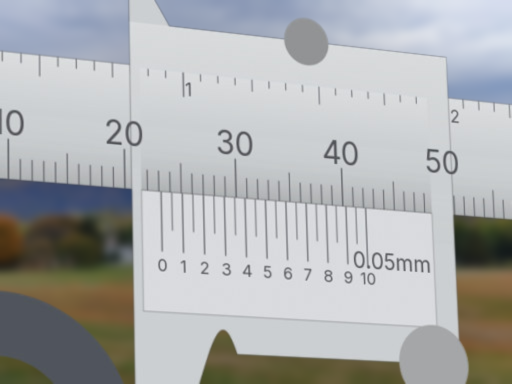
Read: 23.2 mm
